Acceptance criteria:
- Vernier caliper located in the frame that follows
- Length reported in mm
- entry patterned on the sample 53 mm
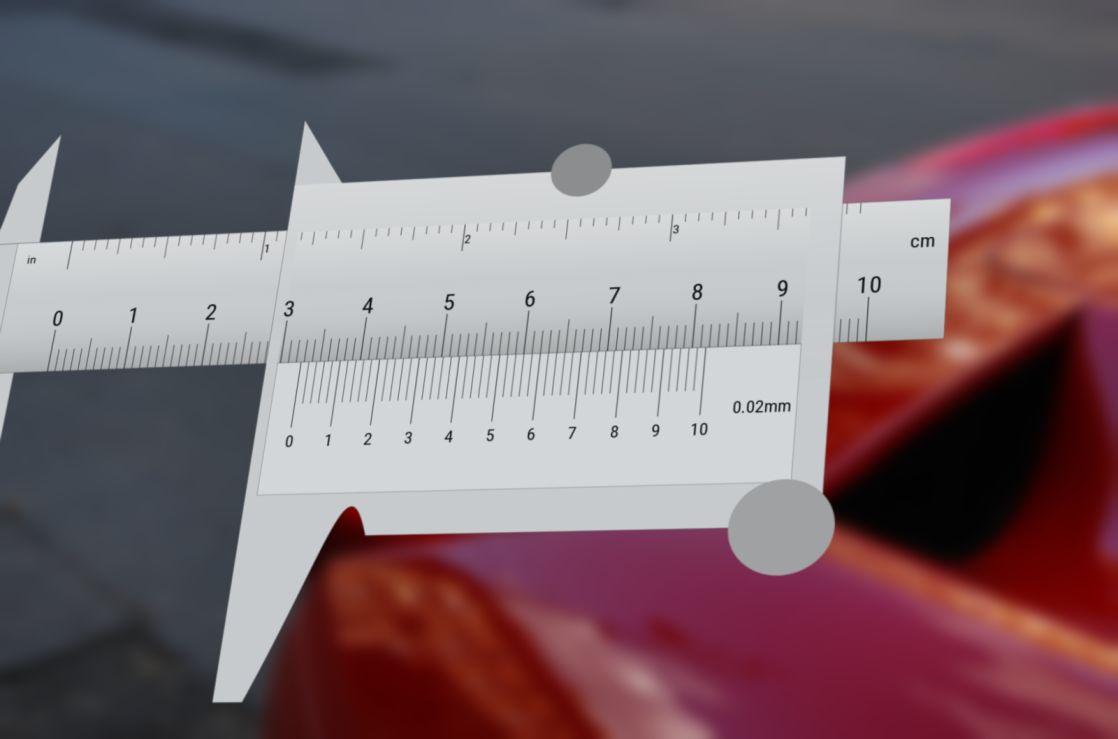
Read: 32.6 mm
